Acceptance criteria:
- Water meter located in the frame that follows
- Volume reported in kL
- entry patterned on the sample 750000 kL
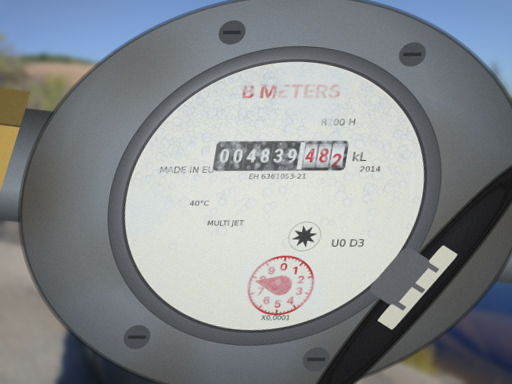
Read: 4839.4817 kL
